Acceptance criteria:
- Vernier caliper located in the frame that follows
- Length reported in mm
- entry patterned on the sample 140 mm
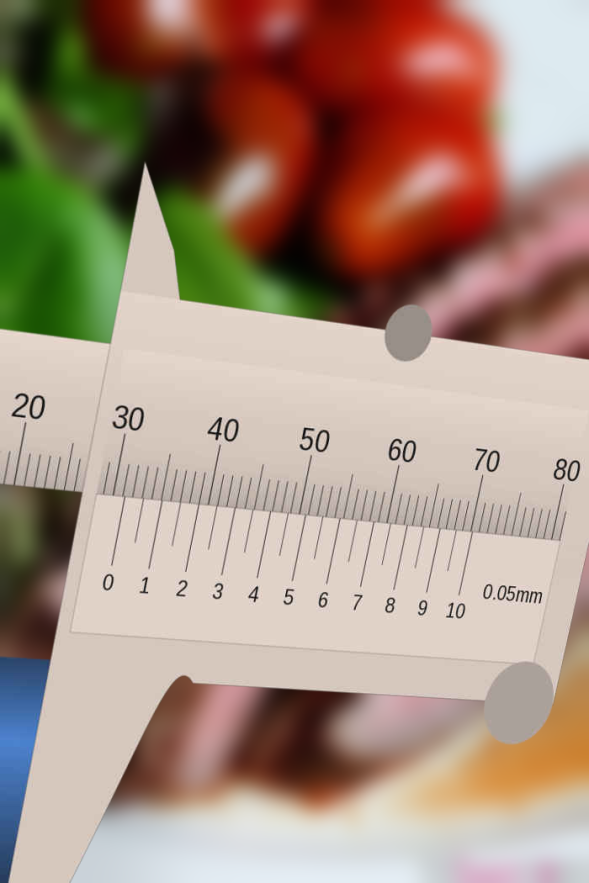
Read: 31.2 mm
